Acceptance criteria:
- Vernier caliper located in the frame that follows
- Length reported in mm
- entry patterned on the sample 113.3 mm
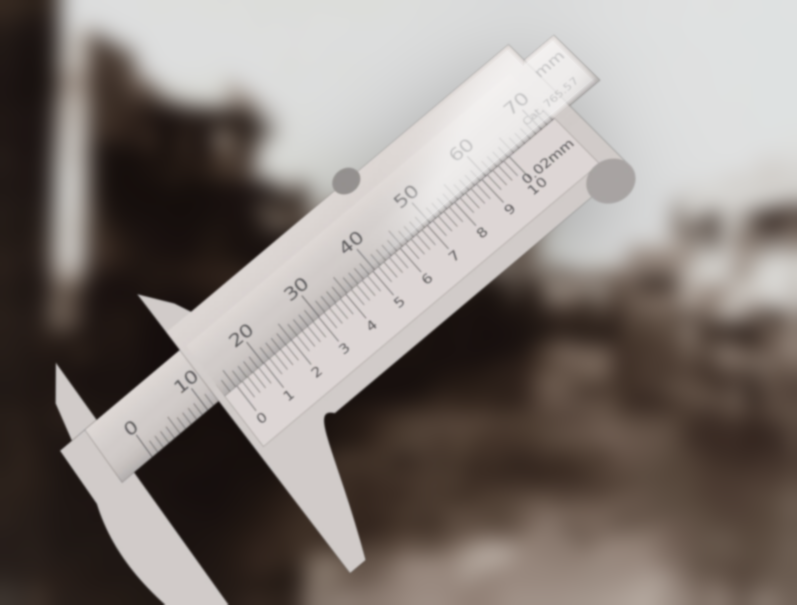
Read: 15.2 mm
